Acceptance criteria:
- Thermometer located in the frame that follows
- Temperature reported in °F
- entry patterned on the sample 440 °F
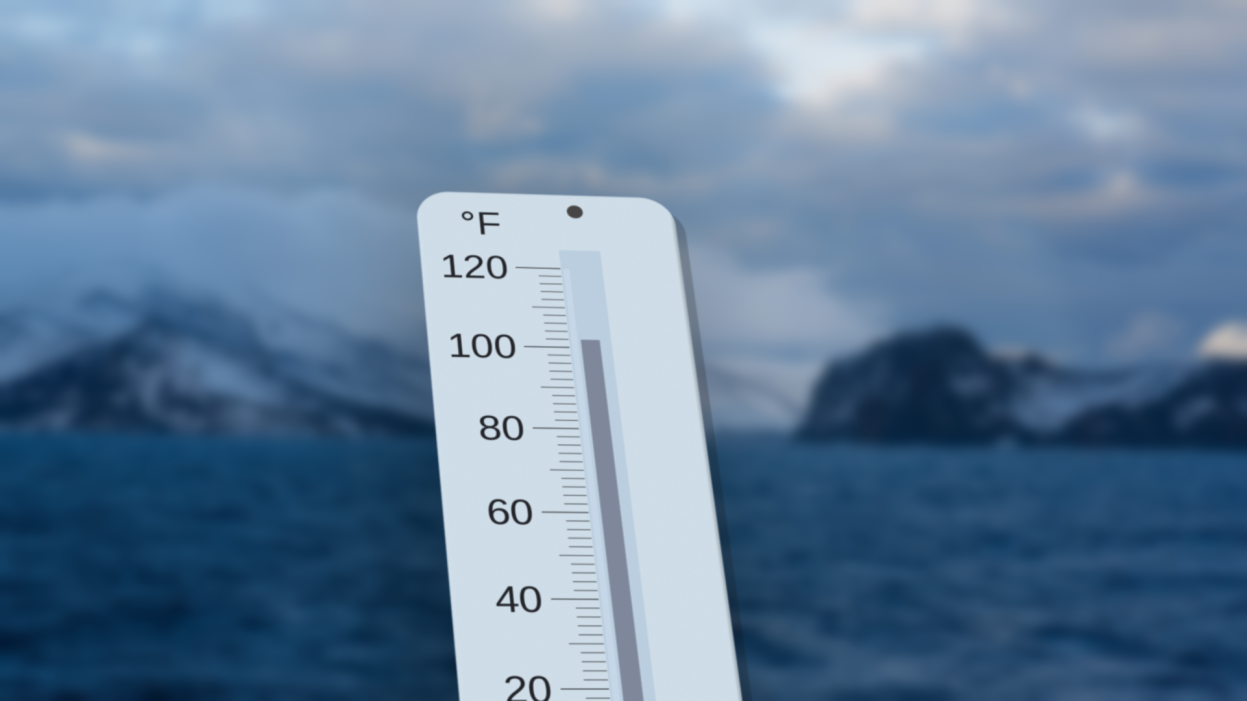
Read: 102 °F
